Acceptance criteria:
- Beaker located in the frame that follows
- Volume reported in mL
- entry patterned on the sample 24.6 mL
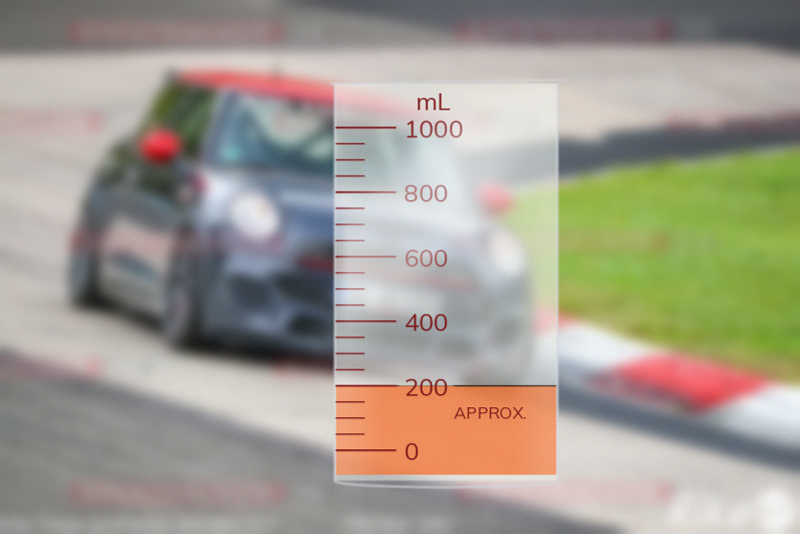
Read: 200 mL
